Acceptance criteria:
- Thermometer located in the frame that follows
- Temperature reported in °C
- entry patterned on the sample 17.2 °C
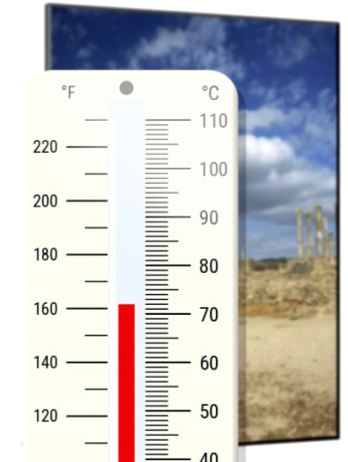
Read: 72 °C
